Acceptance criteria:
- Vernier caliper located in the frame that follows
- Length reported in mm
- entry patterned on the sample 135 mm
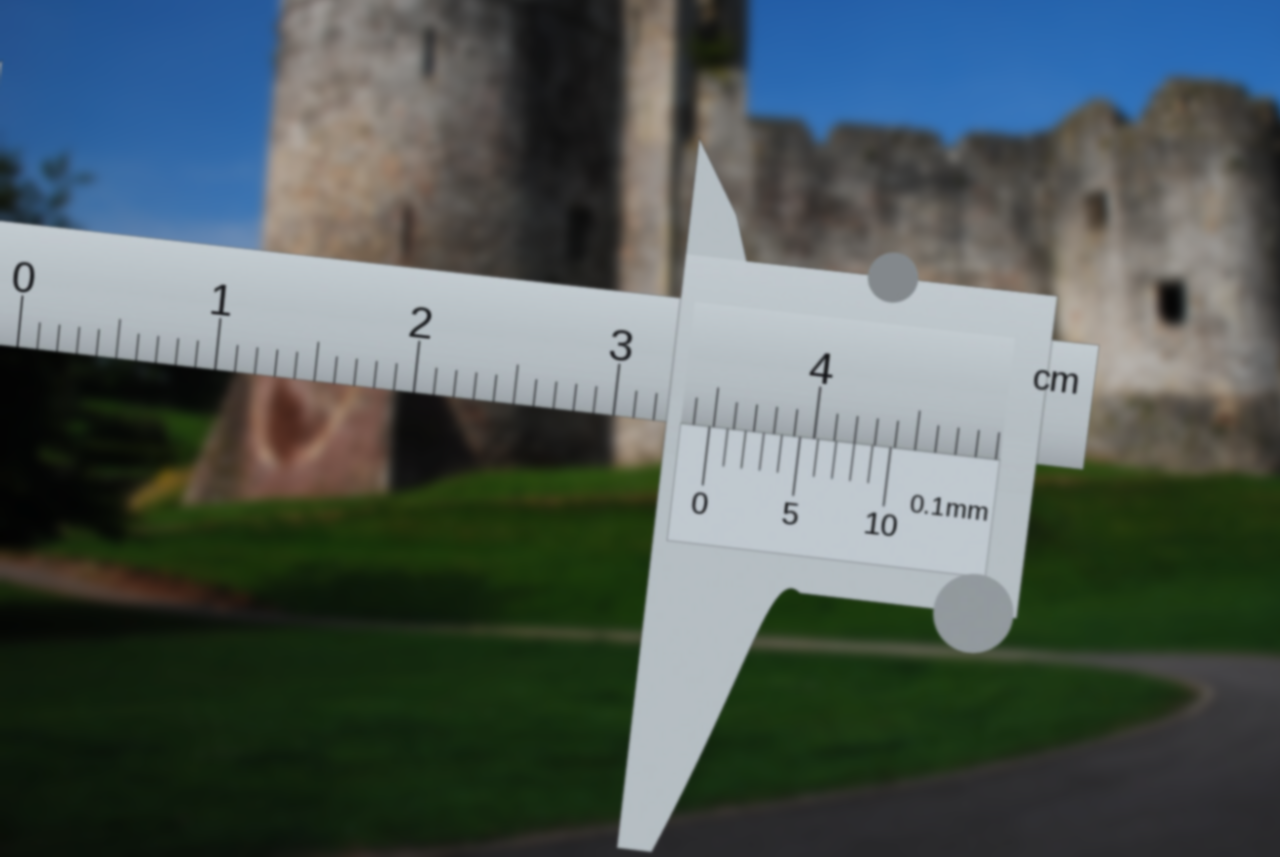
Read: 34.8 mm
